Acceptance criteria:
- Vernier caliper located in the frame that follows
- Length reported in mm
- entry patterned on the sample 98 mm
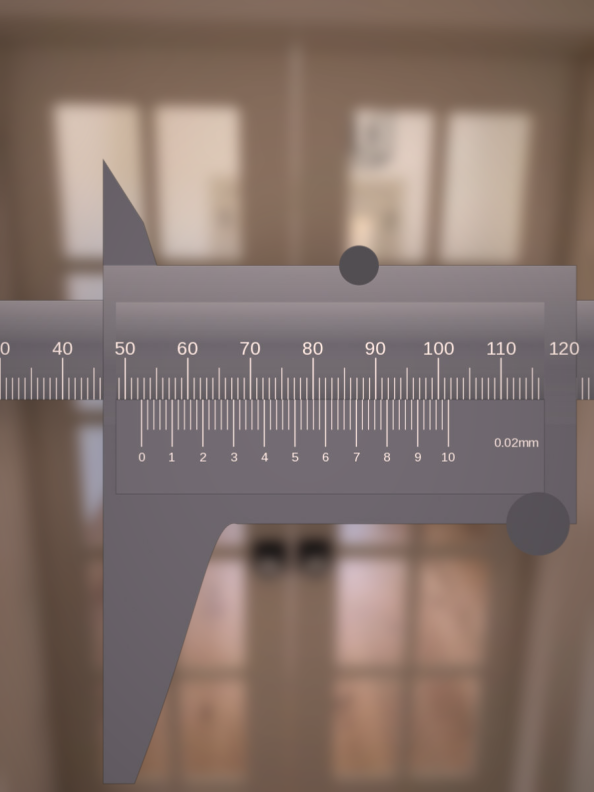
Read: 52.6 mm
